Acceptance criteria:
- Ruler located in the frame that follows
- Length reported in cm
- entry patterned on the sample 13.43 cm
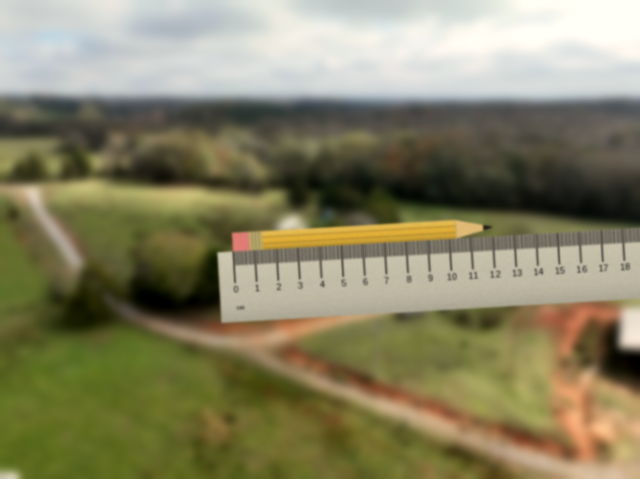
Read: 12 cm
